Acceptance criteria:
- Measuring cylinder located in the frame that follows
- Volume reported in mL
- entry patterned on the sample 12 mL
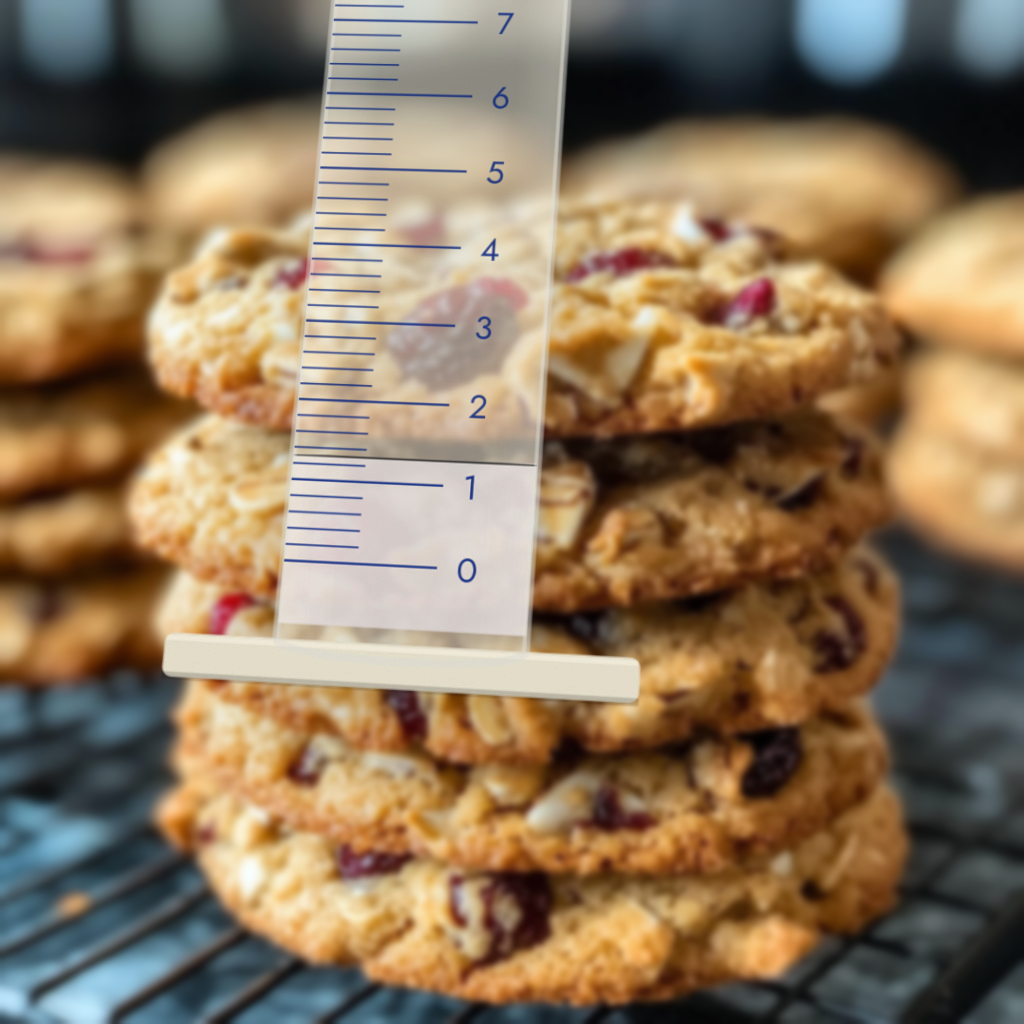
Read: 1.3 mL
